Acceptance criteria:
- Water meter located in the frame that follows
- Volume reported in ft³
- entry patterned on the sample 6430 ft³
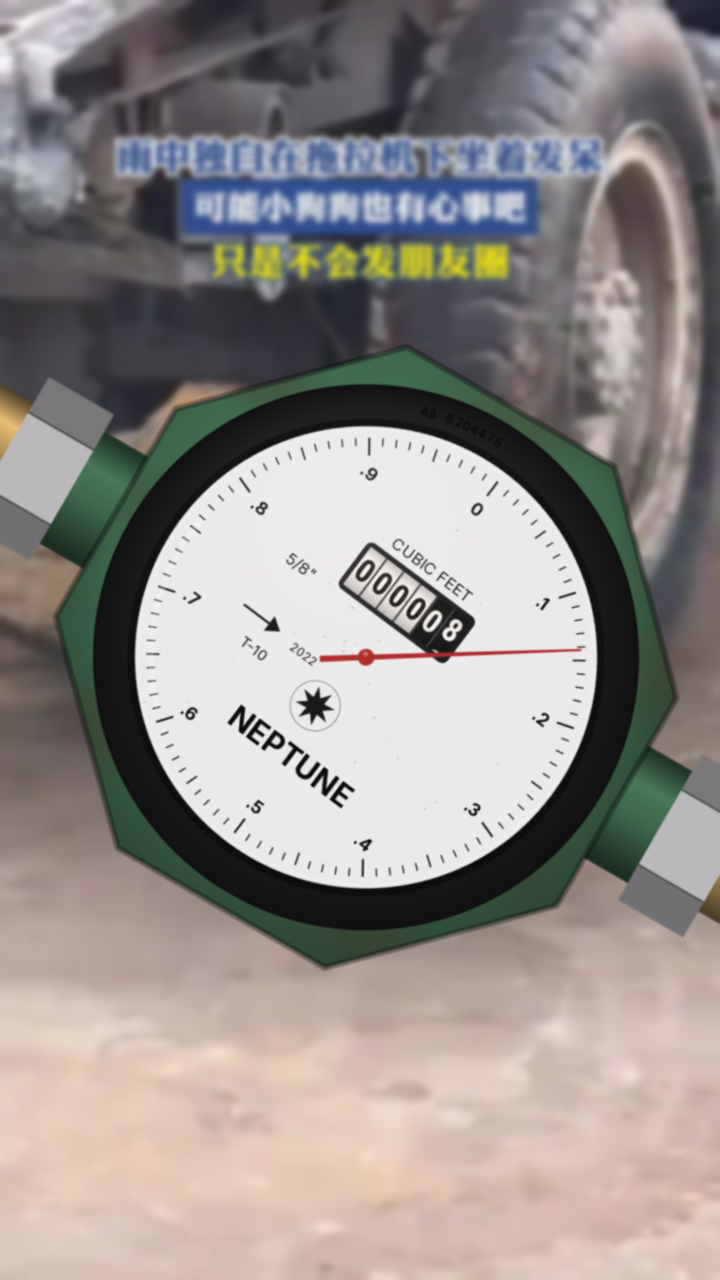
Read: 8.14 ft³
